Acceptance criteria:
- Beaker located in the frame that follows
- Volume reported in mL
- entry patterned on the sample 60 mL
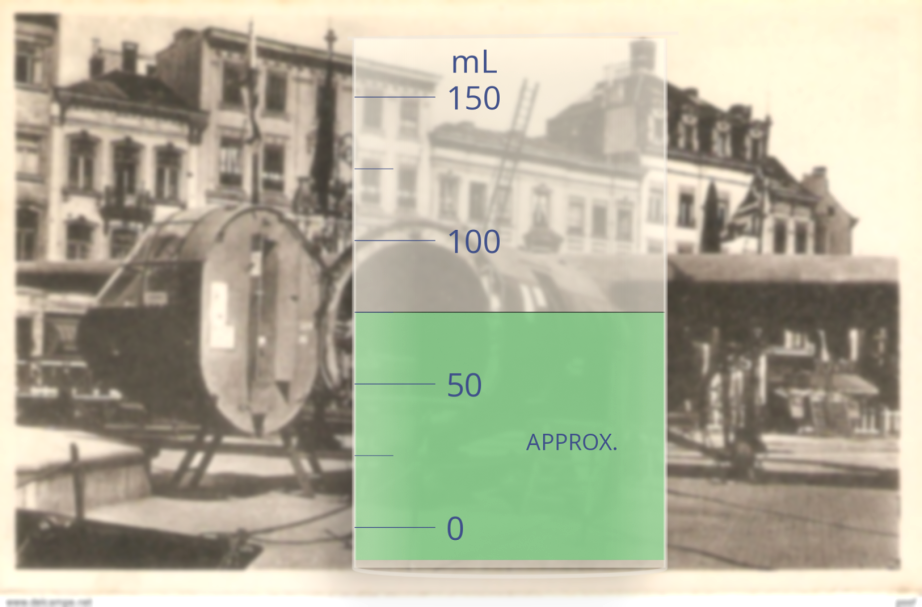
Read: 75 mL
